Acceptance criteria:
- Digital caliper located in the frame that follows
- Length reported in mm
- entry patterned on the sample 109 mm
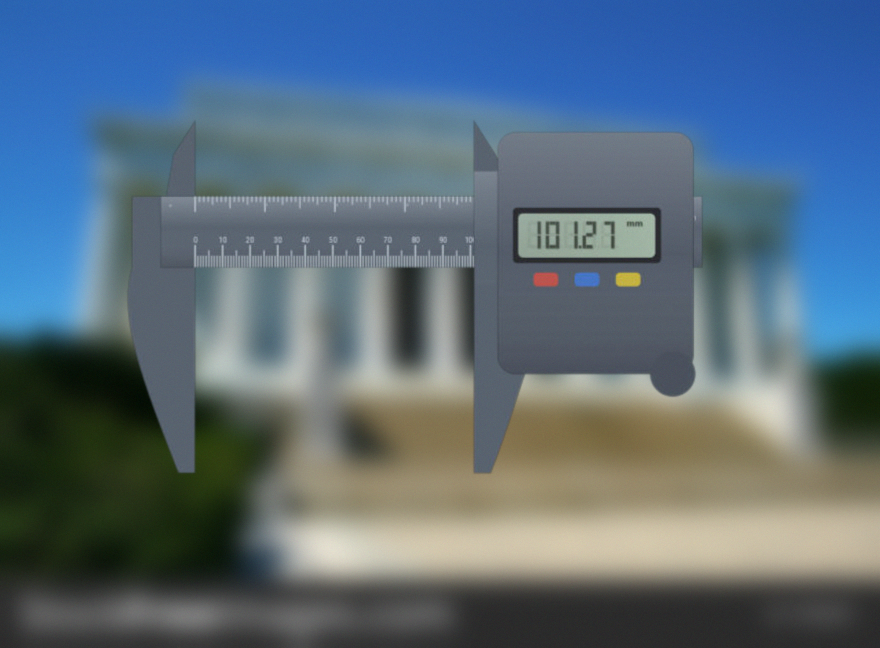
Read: 101.27 mm
